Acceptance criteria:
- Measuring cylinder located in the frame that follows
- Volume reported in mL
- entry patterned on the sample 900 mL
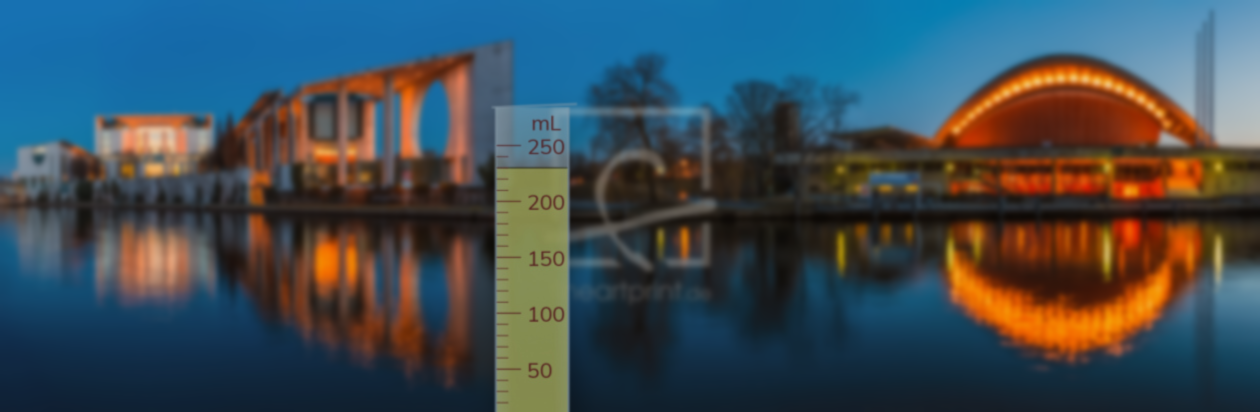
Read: 230 mL
